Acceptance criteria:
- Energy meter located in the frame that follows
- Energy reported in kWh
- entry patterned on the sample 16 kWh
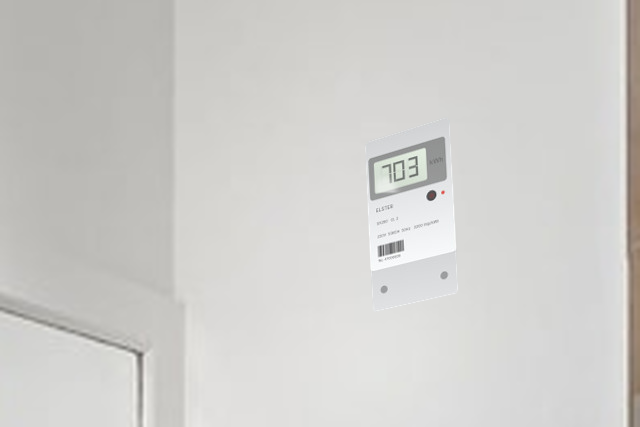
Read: 703 kWh
